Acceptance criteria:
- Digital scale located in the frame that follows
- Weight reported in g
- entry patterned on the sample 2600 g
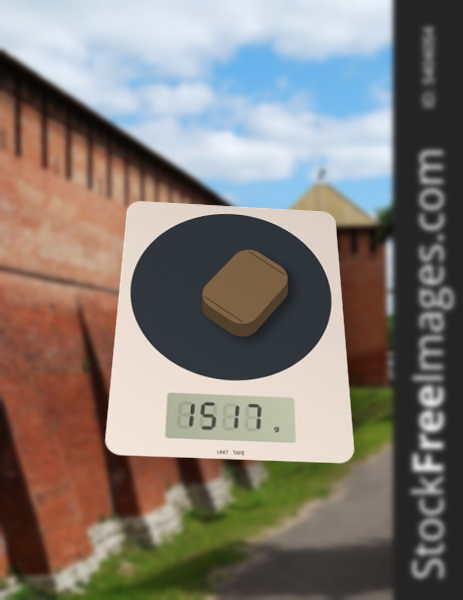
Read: 1517 g
